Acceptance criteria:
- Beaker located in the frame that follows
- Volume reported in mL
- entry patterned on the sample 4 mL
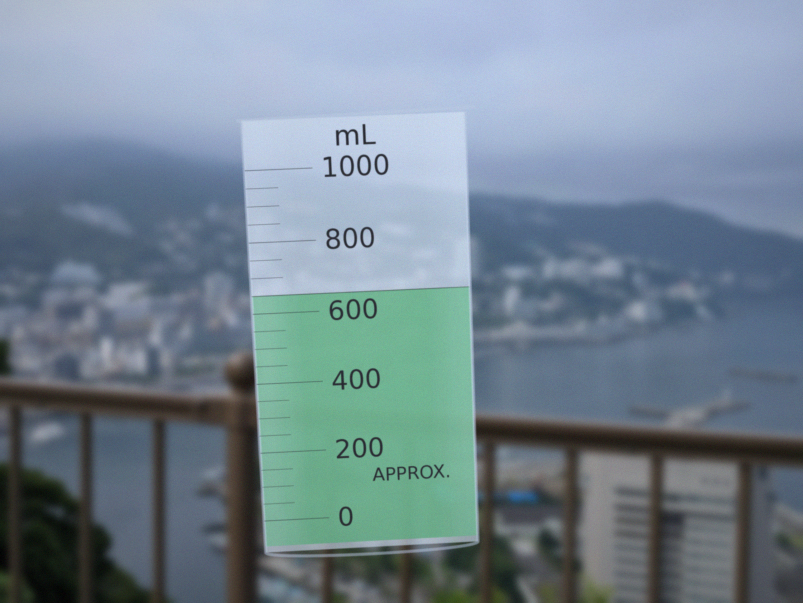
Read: 650 mL
